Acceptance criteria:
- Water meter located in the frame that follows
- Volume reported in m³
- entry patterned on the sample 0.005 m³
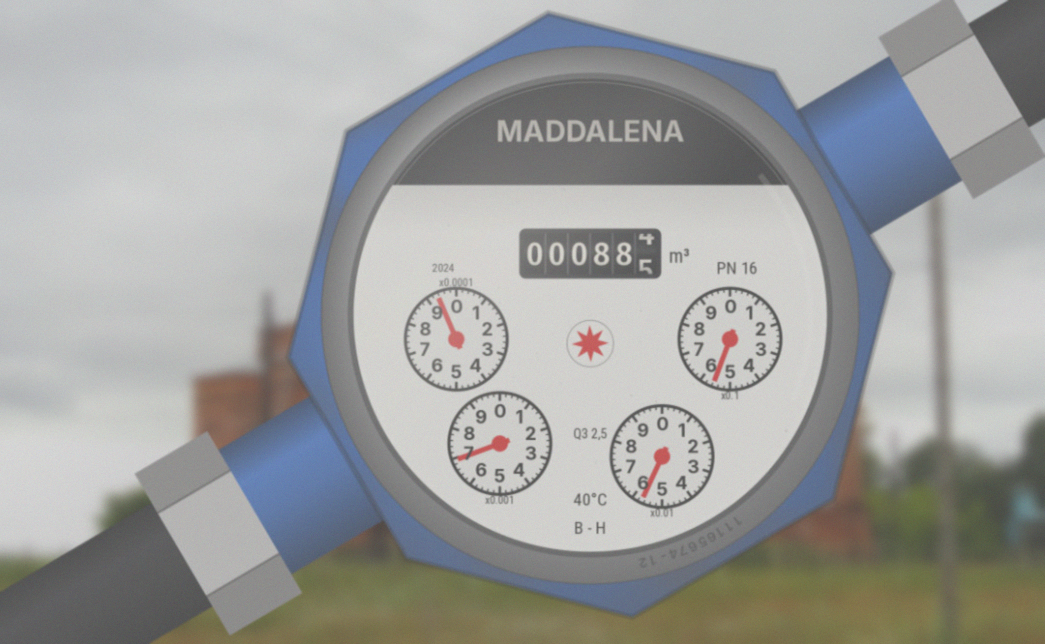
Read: 884.5569 m³
